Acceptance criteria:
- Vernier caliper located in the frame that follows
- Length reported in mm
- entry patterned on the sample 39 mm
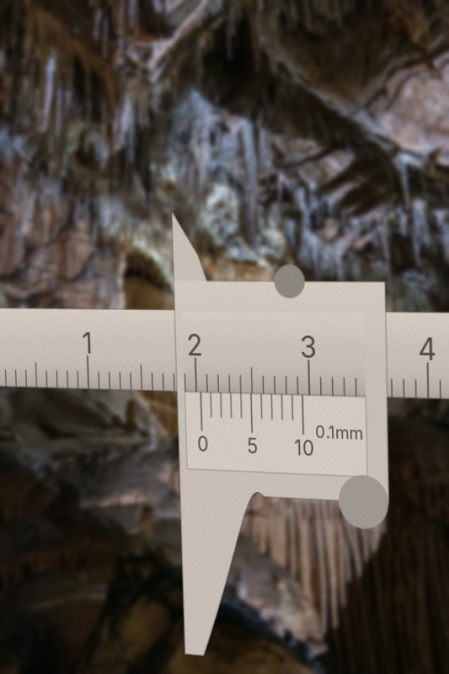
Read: 20.4 mm
